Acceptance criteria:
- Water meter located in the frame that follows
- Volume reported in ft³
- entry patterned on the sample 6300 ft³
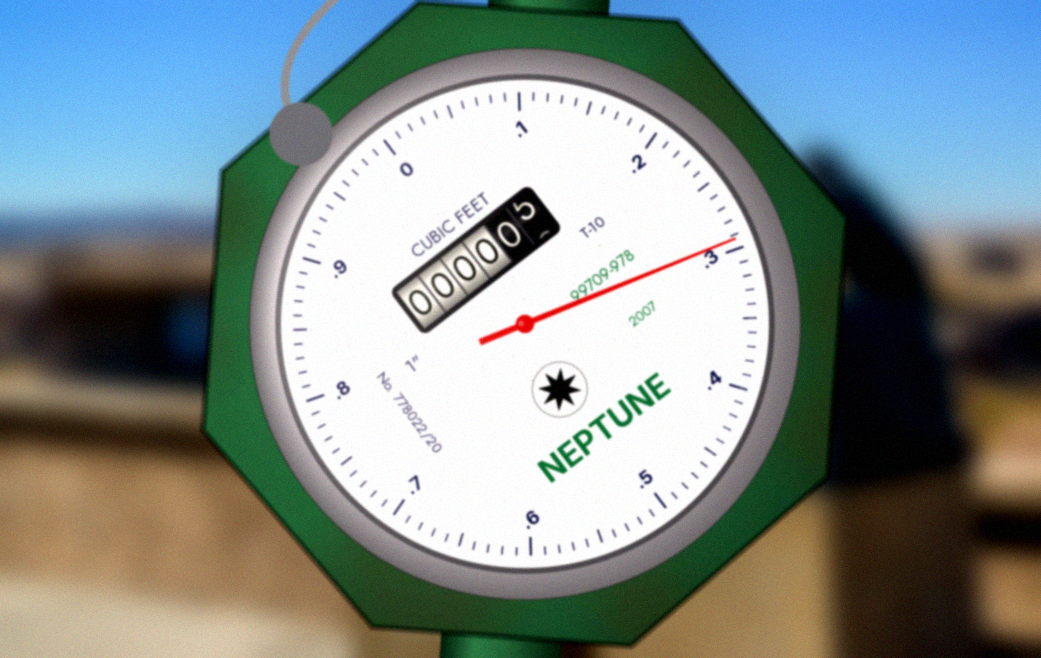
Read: 5.29 ft³
